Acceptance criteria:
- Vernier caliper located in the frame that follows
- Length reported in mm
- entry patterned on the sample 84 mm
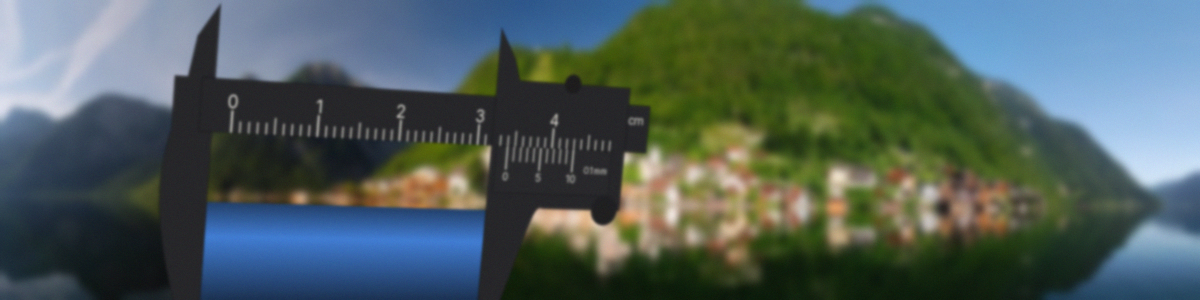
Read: 34.0 mm
